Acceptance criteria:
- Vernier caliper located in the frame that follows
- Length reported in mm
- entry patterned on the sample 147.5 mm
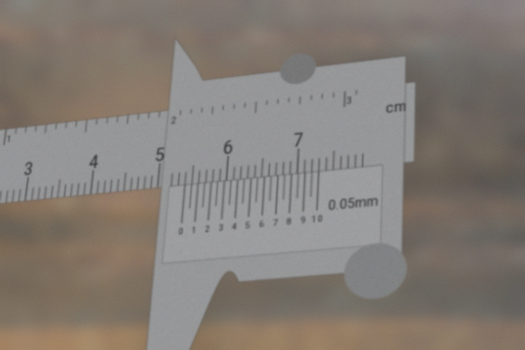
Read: 54.0 mm
